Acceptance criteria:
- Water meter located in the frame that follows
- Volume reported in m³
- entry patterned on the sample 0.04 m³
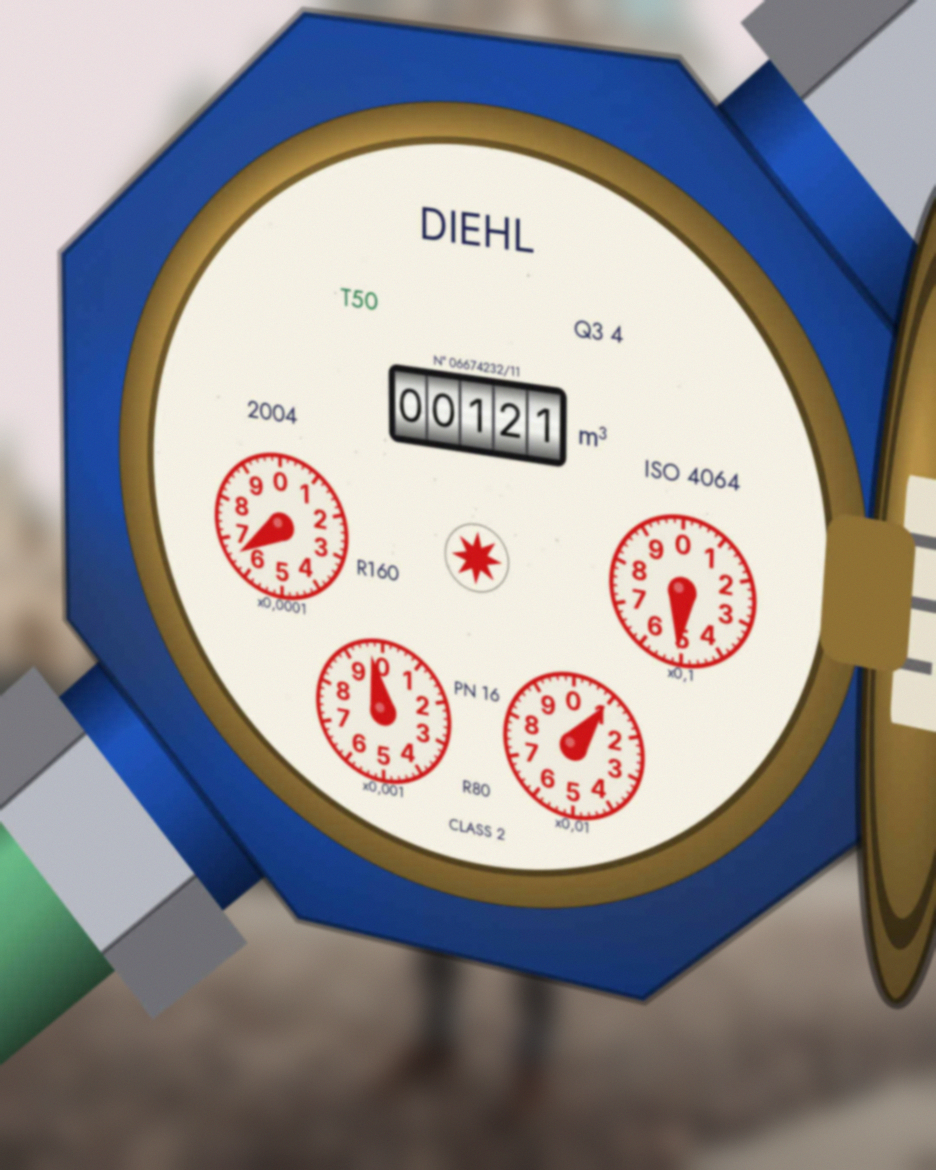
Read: 121.5096 m³
